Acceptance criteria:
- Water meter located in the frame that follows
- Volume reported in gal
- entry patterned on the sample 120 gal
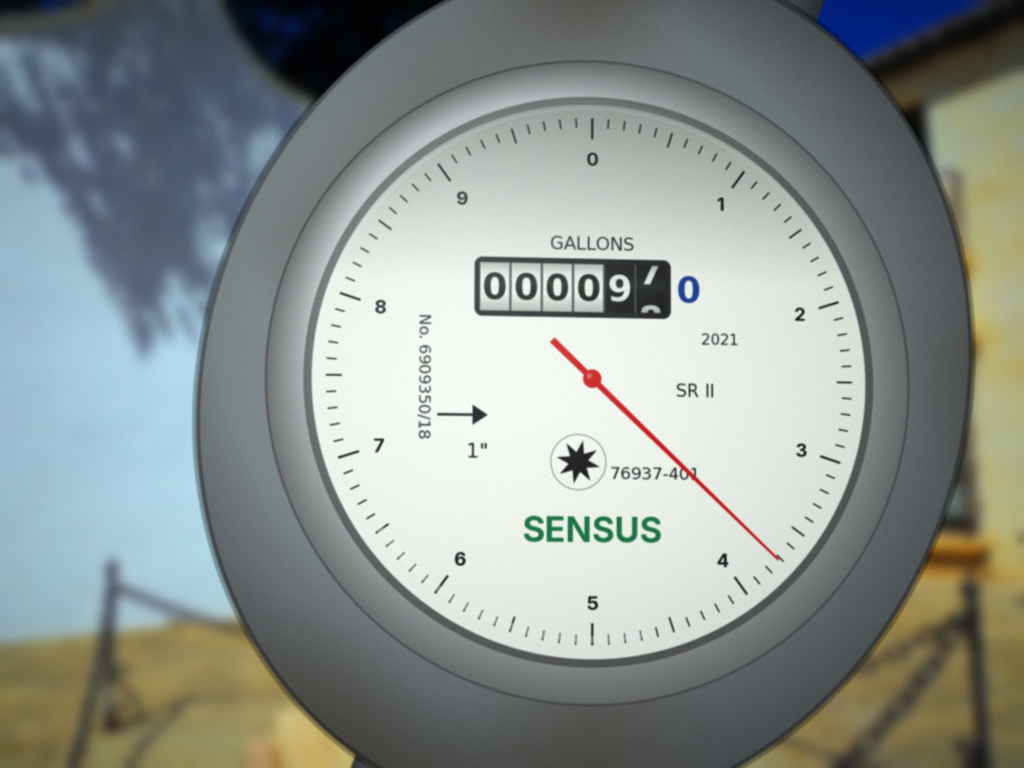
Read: 973.7 gal
